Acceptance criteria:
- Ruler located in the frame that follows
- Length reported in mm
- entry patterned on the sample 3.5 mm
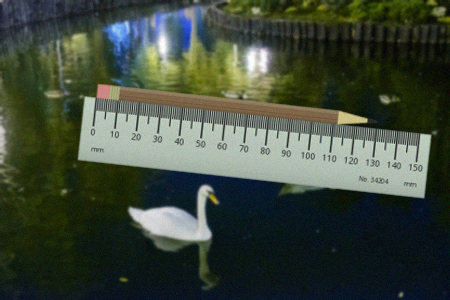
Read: 130 mm
